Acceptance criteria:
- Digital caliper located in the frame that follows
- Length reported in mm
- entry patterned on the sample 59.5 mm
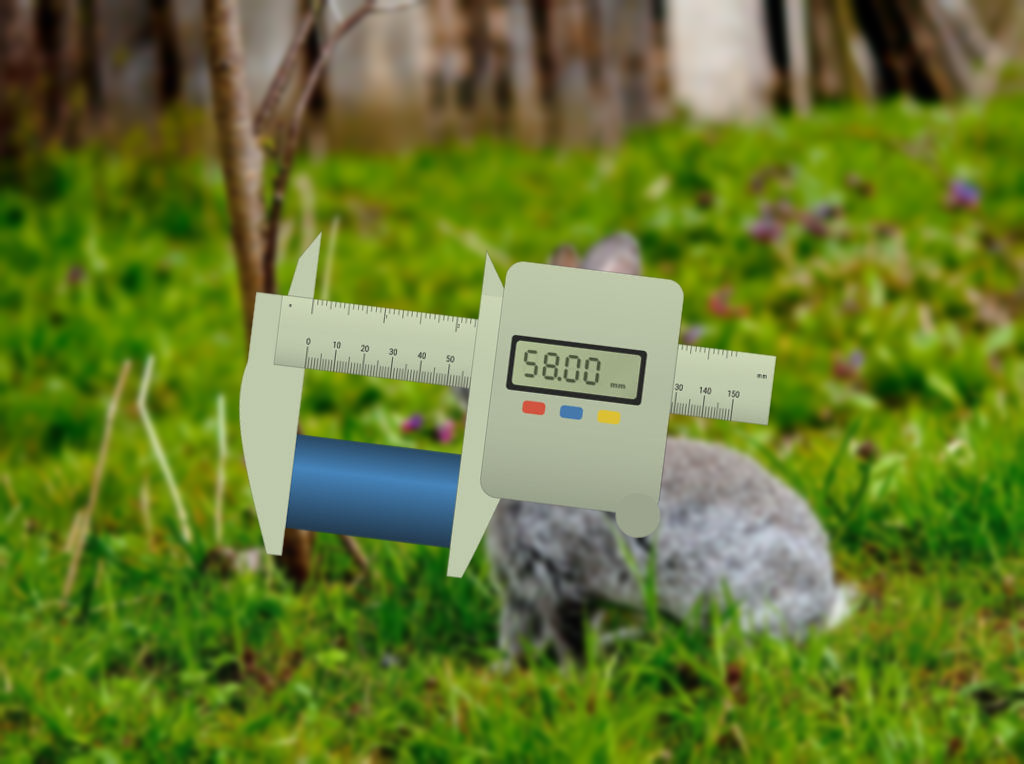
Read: 58.00 mm
